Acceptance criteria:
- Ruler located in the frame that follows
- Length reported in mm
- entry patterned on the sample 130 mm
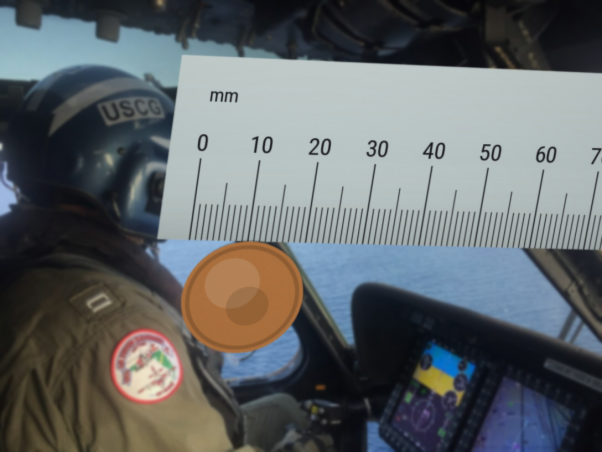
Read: 21 mm
